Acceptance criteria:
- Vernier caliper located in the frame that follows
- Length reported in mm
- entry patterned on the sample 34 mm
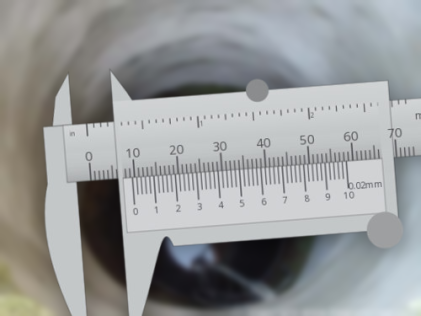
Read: 9.5 mm
